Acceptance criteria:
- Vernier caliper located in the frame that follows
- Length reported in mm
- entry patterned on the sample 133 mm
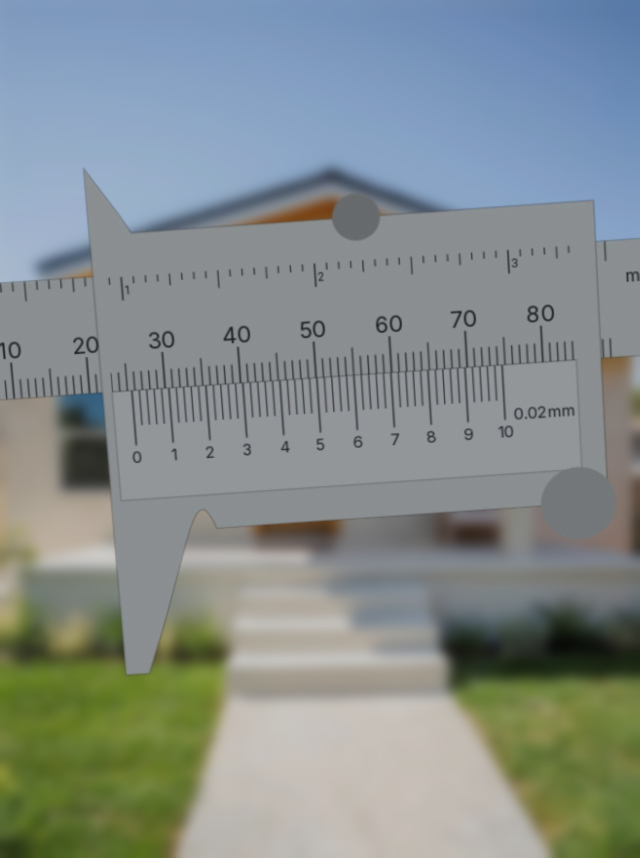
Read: 25.6 mm
